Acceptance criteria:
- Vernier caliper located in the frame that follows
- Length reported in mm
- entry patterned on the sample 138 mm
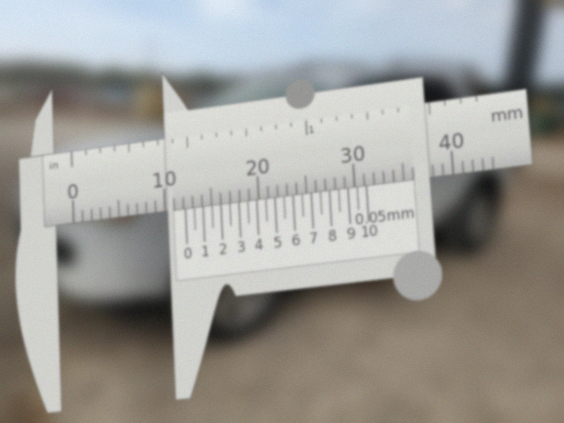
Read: 12.2 mm
